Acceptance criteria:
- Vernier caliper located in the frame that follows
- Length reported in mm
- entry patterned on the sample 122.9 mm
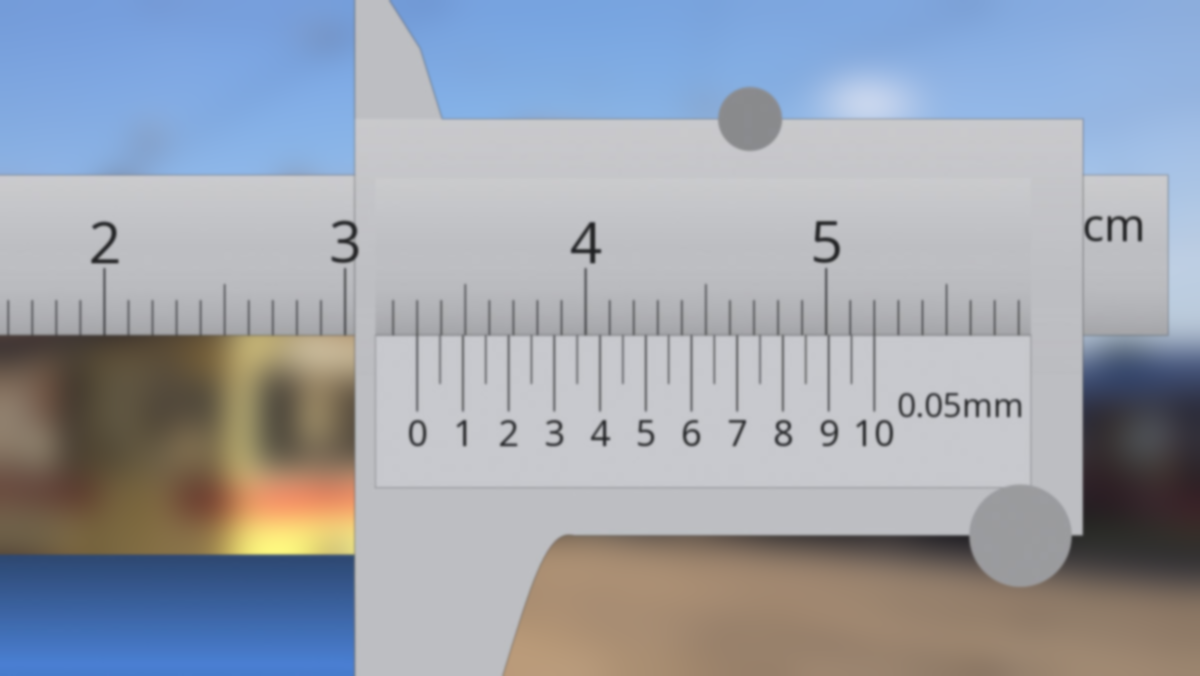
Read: 33.0 mm
